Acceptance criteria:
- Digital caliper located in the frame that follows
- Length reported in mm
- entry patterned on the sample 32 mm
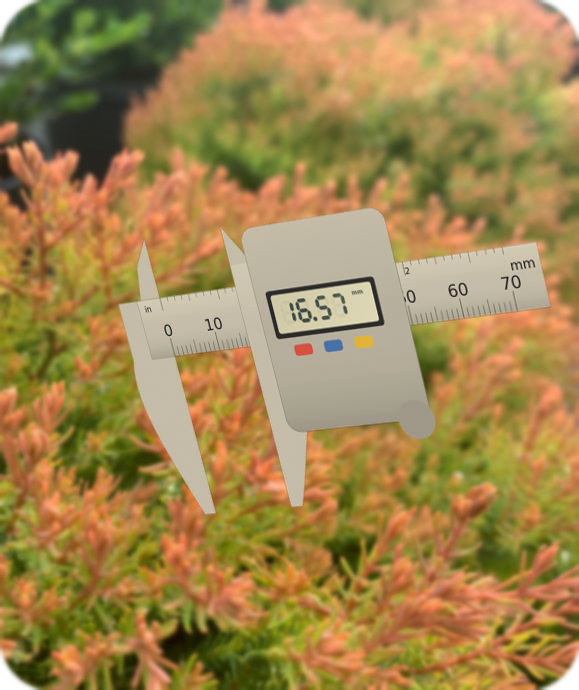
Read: 16.57 mm
